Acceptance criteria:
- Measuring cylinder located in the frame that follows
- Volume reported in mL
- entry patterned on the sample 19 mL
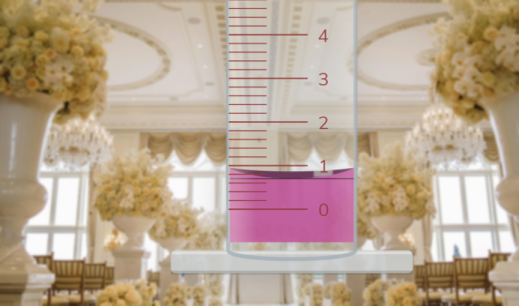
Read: 0.7 mL
